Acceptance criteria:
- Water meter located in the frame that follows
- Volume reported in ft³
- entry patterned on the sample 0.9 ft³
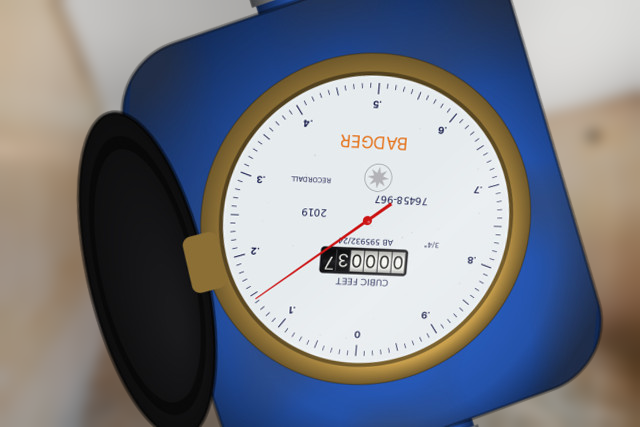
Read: 37.14 ft³
